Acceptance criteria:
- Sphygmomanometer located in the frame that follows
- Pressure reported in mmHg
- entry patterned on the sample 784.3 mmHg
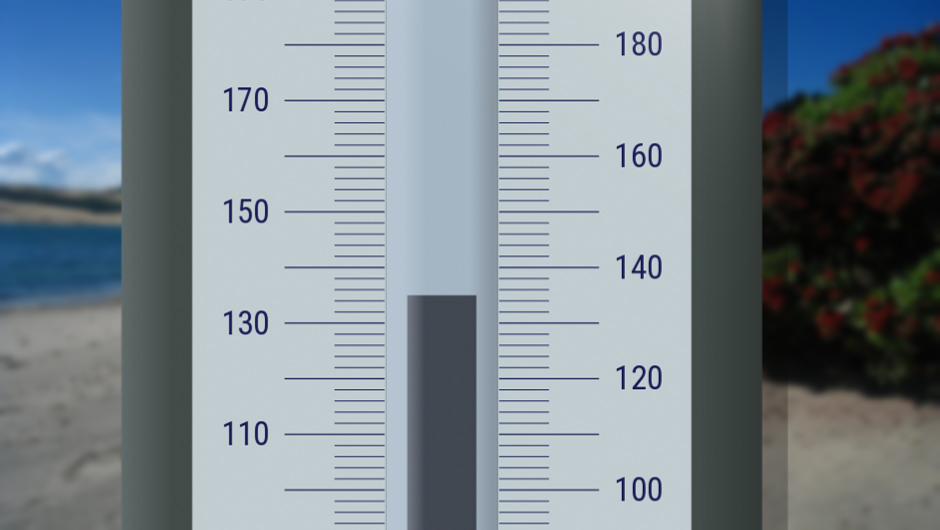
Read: 135 mmHg
